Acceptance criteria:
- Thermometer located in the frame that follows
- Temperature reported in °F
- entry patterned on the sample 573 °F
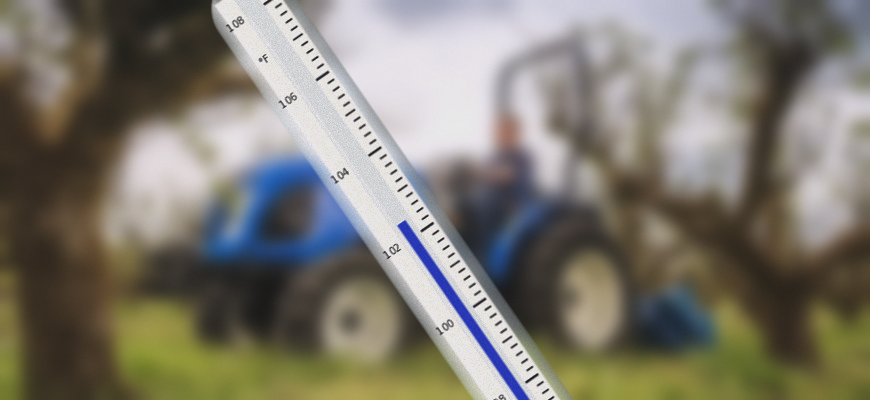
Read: 102.4 °F
